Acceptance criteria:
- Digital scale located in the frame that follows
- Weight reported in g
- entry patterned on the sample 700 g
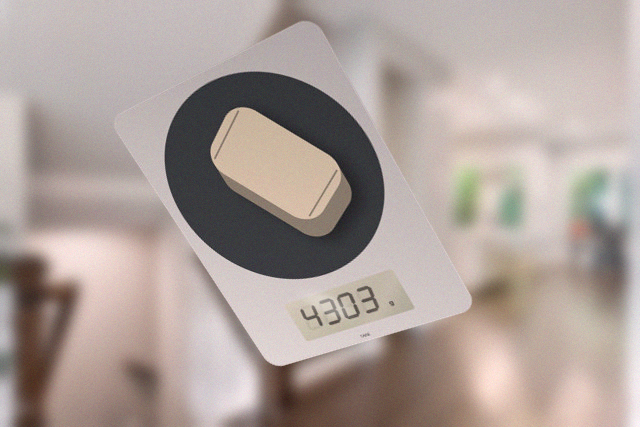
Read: 4303 g
